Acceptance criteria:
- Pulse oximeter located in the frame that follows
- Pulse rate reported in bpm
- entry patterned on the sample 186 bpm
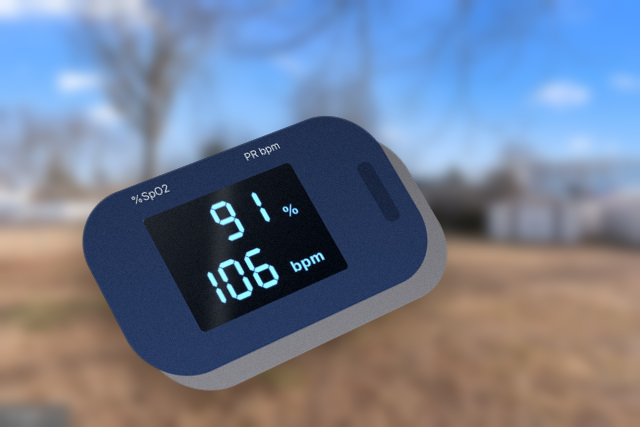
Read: 106 bpm
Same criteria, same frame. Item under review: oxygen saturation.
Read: 91 %
